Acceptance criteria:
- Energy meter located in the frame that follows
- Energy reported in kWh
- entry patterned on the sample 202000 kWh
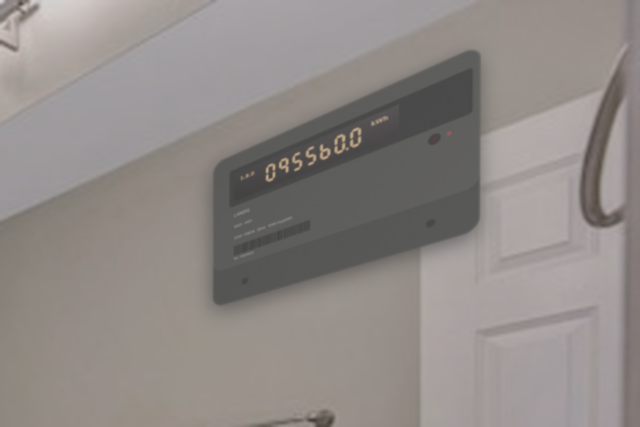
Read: 95560.0 kWh
